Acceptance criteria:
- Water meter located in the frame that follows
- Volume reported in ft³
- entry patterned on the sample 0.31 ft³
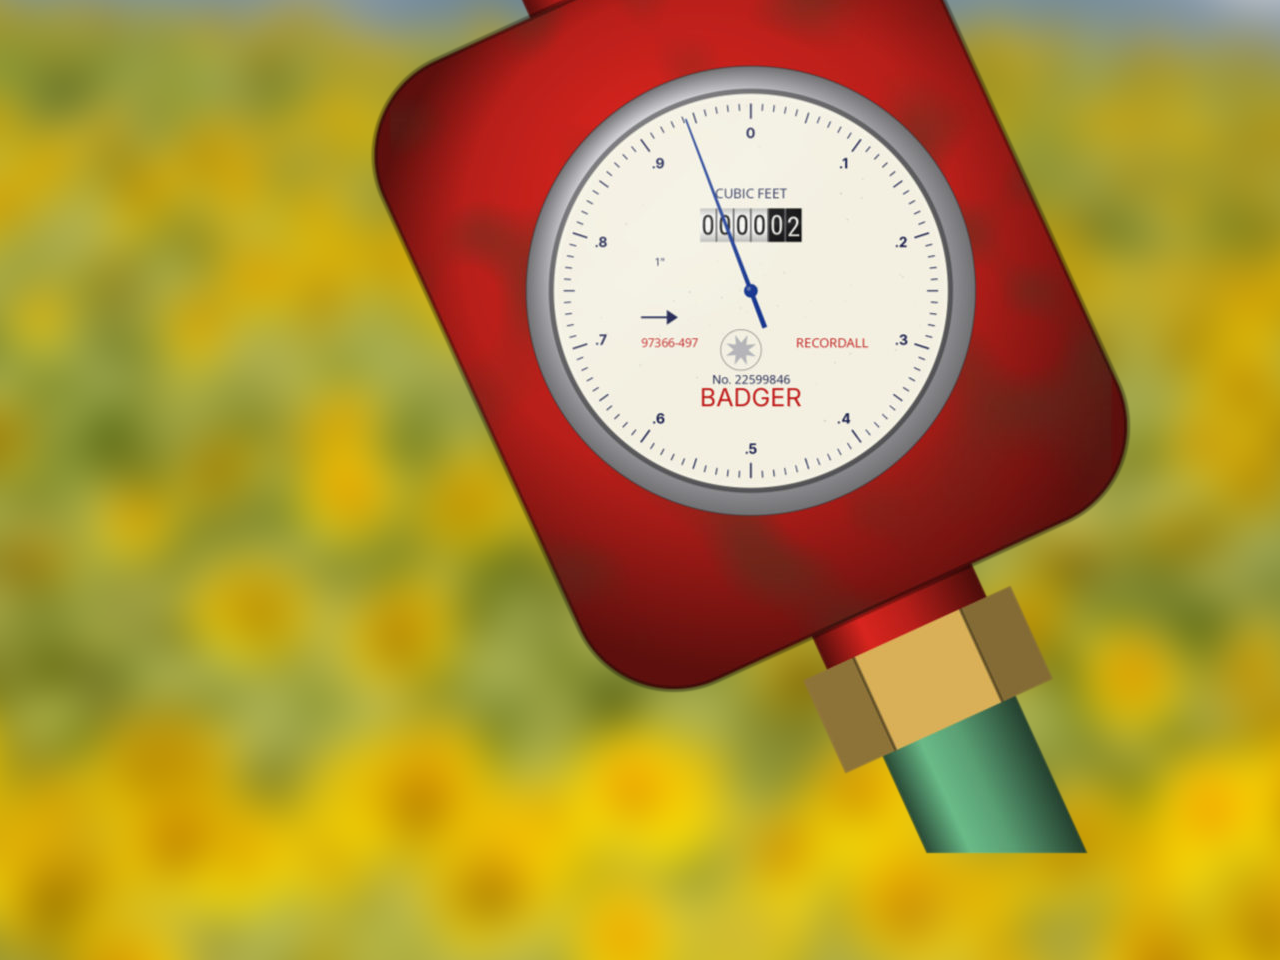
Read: 1.94 ft³
